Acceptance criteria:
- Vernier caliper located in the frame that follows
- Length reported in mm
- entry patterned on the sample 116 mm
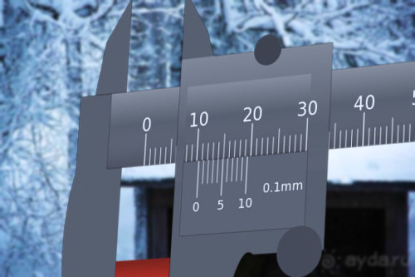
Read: 10.4 mm
